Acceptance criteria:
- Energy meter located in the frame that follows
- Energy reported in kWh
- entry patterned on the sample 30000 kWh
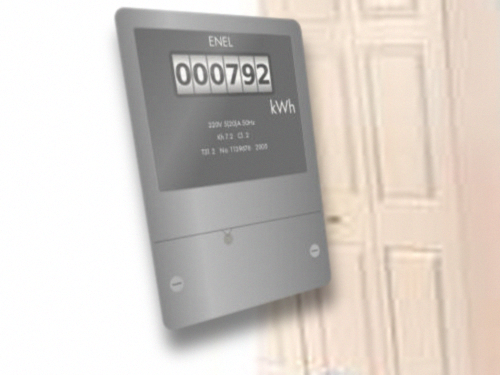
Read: 792 kWh
